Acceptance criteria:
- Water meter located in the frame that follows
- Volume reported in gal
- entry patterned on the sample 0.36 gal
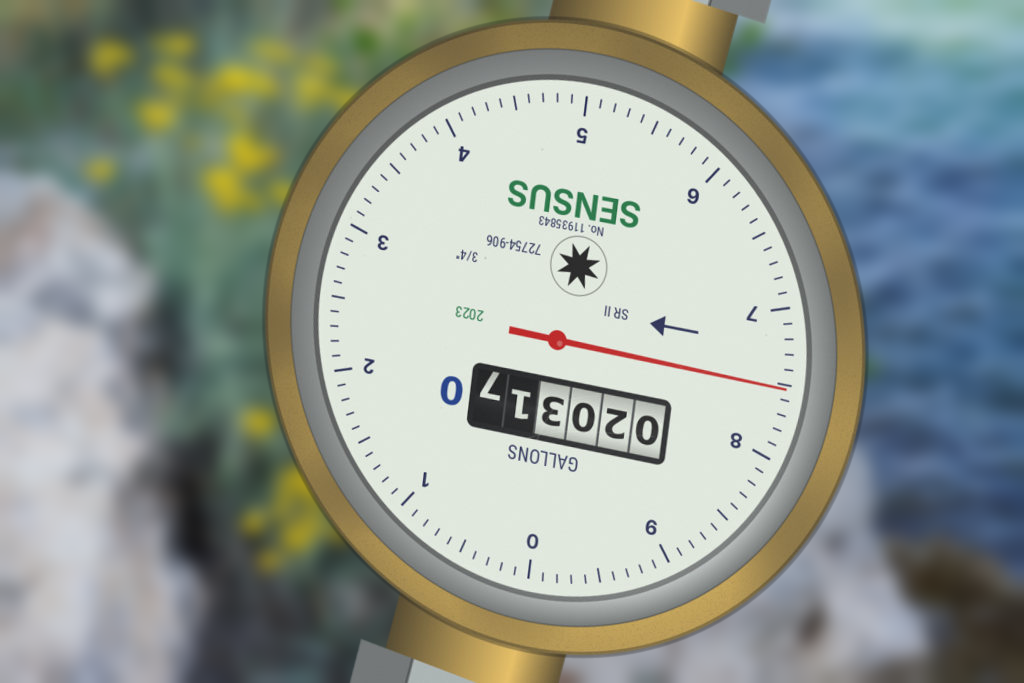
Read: 203167.5 gal
